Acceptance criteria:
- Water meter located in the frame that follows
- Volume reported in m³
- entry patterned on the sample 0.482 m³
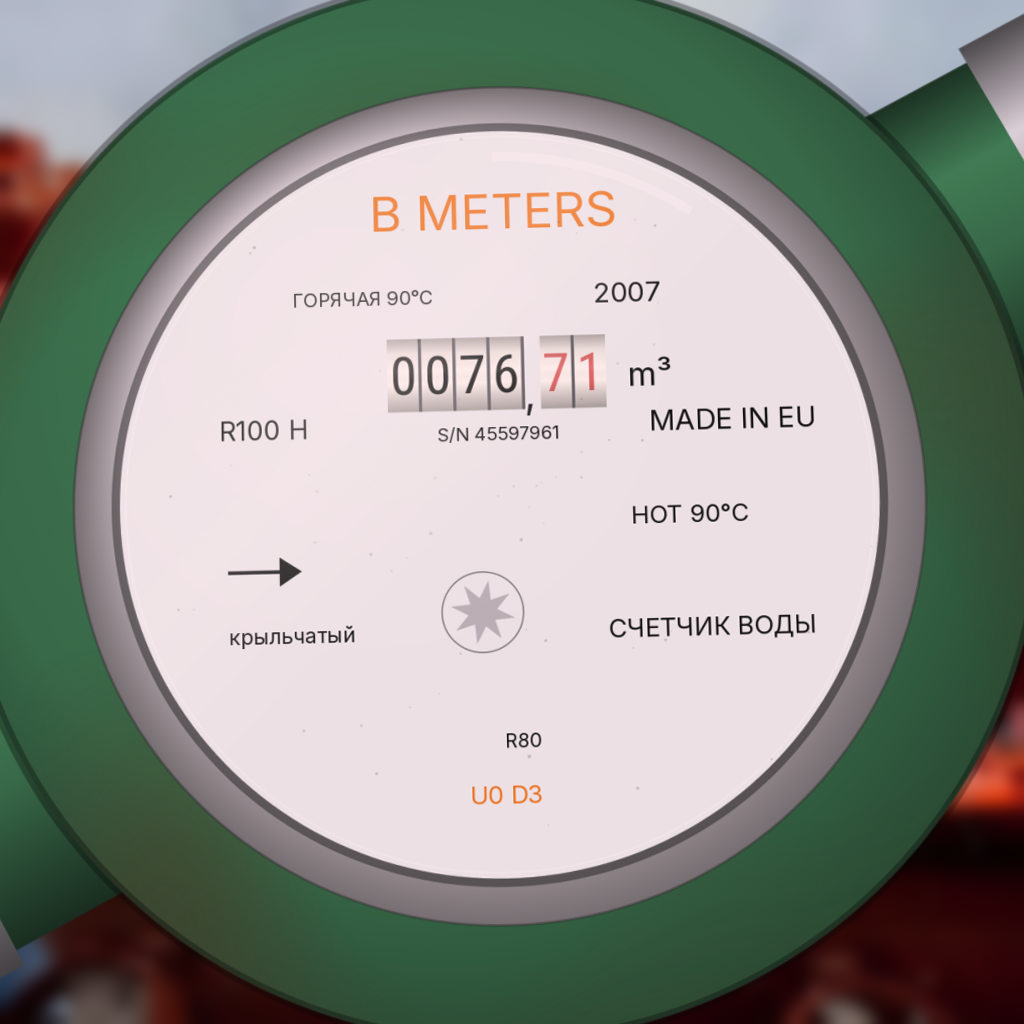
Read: 76.71 m³
